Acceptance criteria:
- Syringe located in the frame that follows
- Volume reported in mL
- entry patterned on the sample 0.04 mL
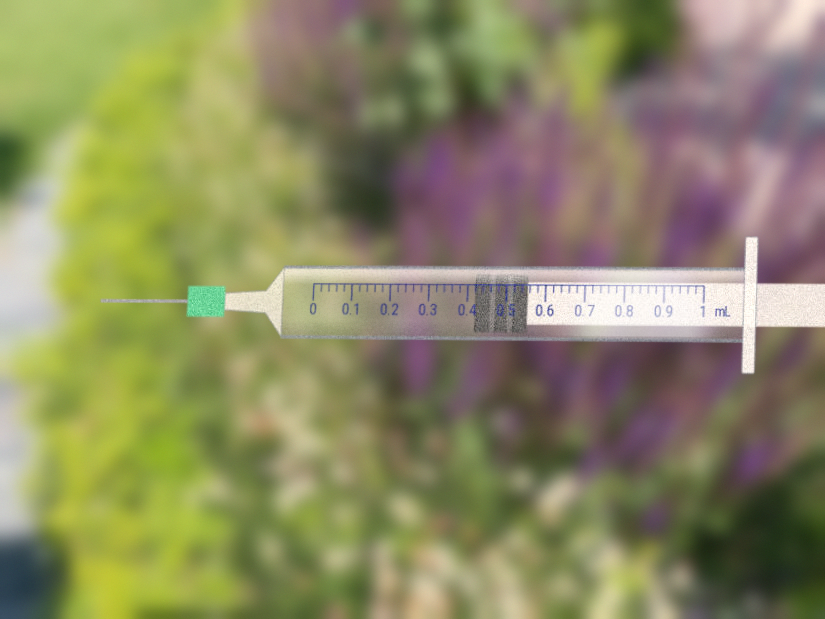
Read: 0.42 mL
